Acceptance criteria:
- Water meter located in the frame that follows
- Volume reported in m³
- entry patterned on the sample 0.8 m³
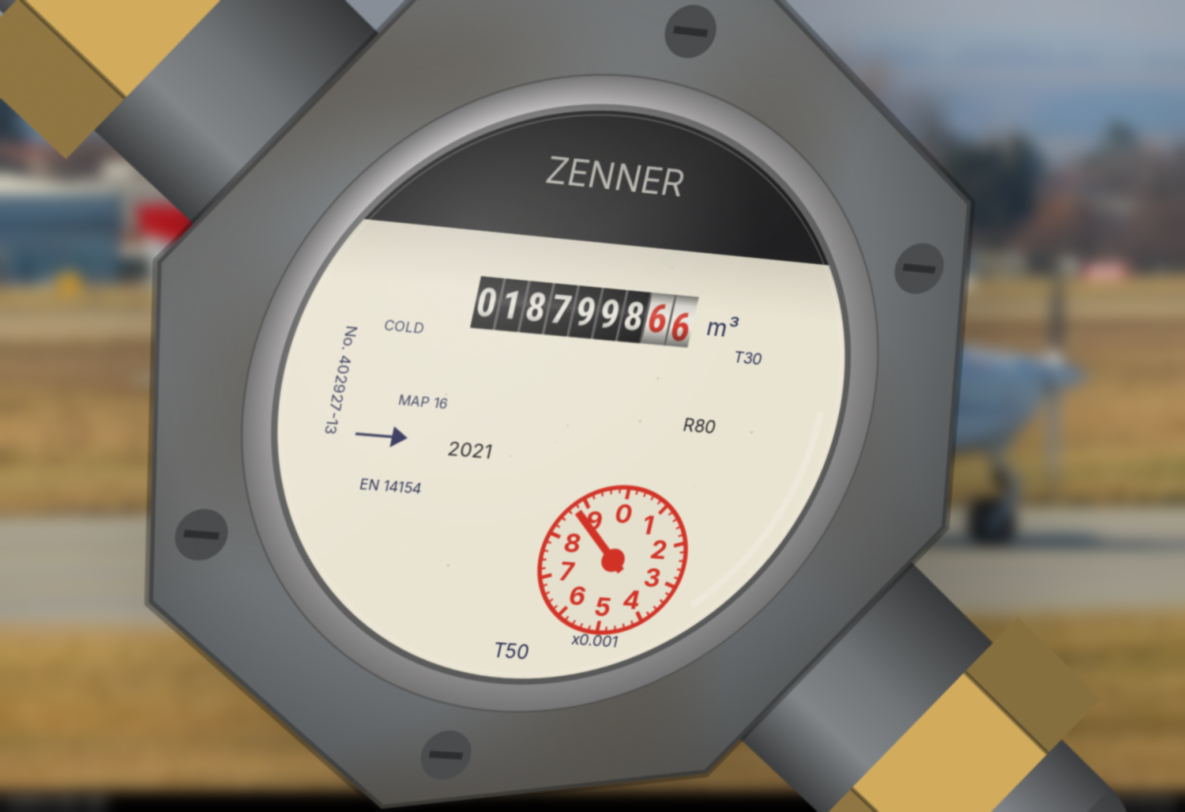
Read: 187998.658 m³
